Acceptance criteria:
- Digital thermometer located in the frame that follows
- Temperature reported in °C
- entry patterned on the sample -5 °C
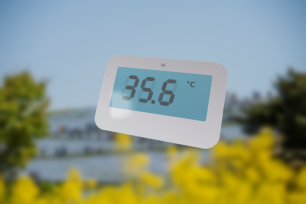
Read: 35.6 °C
